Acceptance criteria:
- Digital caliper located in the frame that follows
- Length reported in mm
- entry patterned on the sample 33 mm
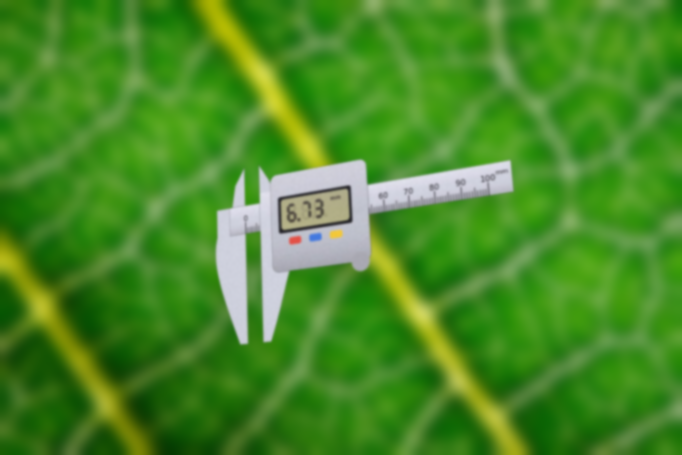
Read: 6.73 mm
